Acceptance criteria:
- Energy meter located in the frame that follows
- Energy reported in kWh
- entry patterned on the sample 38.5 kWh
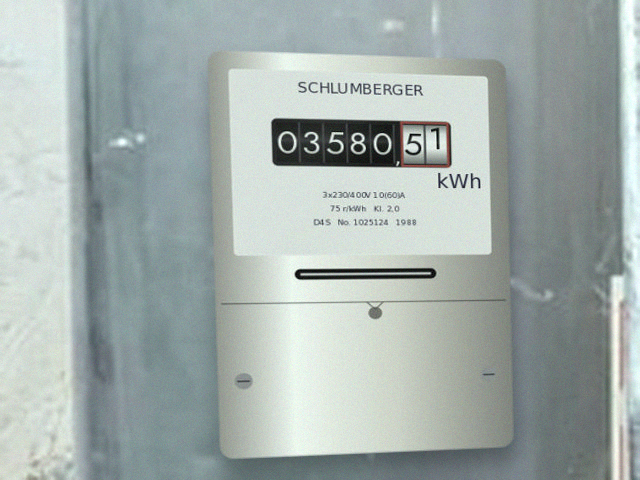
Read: 3580.51 kWh
